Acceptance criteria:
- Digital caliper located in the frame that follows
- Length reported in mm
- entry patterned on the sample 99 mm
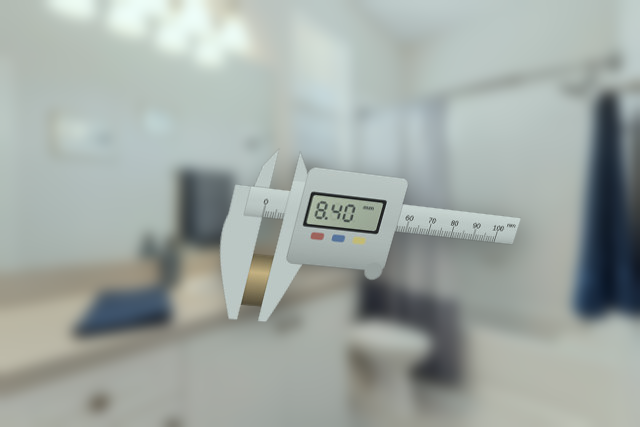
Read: 8.40 mm
